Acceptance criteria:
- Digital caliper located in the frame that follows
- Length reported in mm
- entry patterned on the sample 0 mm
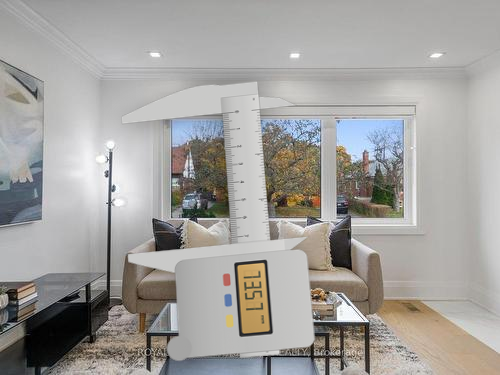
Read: 73.57 mm
